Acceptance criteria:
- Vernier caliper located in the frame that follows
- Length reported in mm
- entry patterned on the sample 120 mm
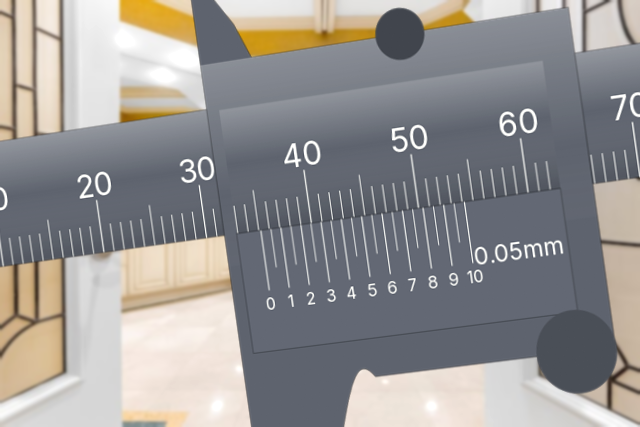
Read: 35.2 mm
